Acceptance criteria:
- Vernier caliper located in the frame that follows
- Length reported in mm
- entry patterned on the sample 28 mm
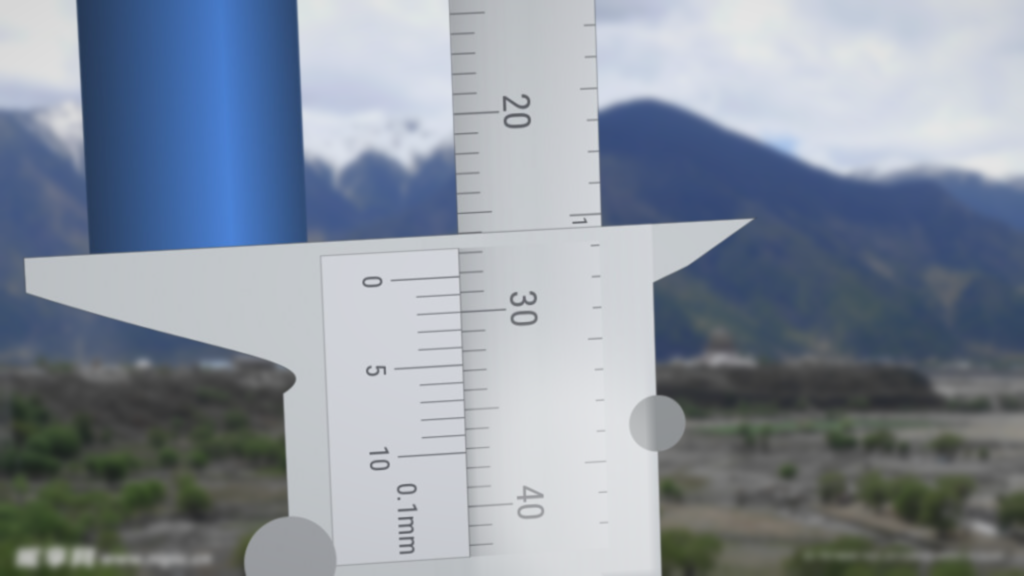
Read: 28.2 mm
